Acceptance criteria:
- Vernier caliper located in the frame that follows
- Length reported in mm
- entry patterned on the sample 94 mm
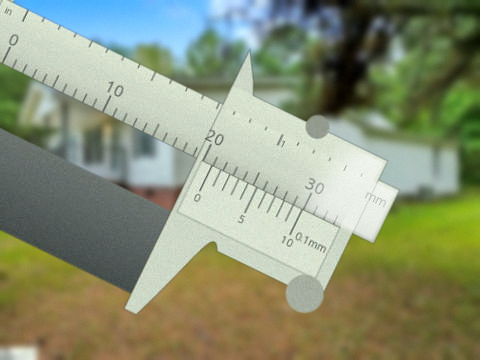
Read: 20.9 mm
